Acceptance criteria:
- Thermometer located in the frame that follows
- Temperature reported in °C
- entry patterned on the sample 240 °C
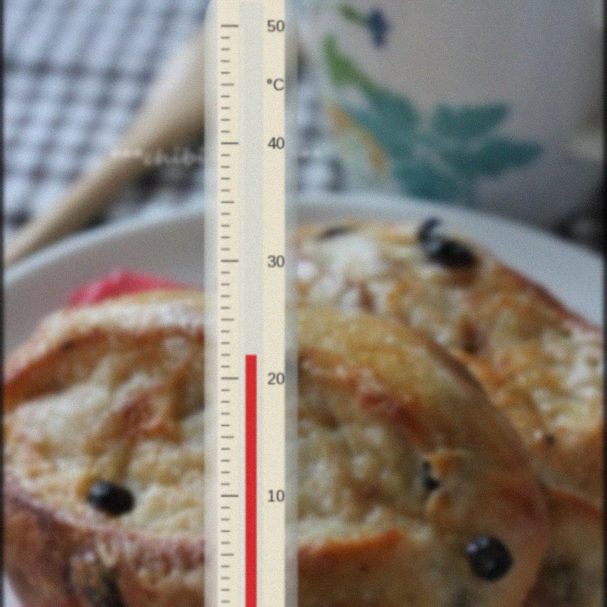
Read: 22 °C
